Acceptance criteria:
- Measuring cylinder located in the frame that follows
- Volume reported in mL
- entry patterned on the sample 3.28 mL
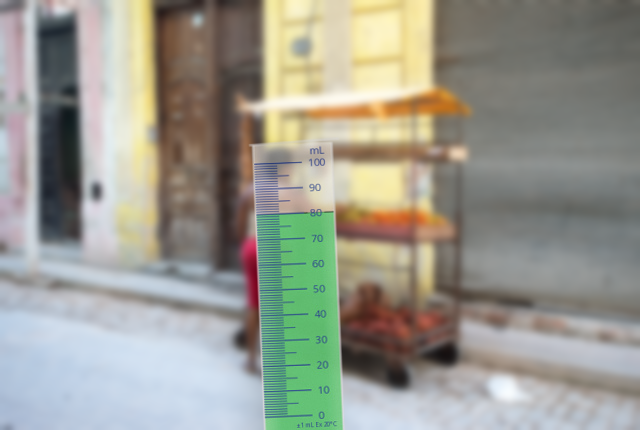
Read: 80 mL
